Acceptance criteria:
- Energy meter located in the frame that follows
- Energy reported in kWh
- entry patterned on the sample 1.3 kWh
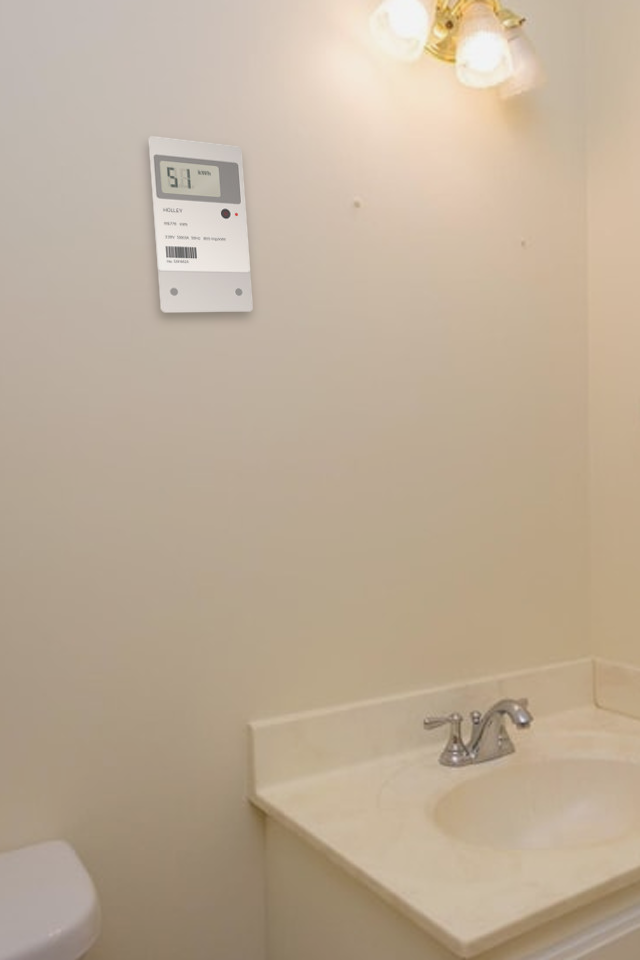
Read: 51 kWh
